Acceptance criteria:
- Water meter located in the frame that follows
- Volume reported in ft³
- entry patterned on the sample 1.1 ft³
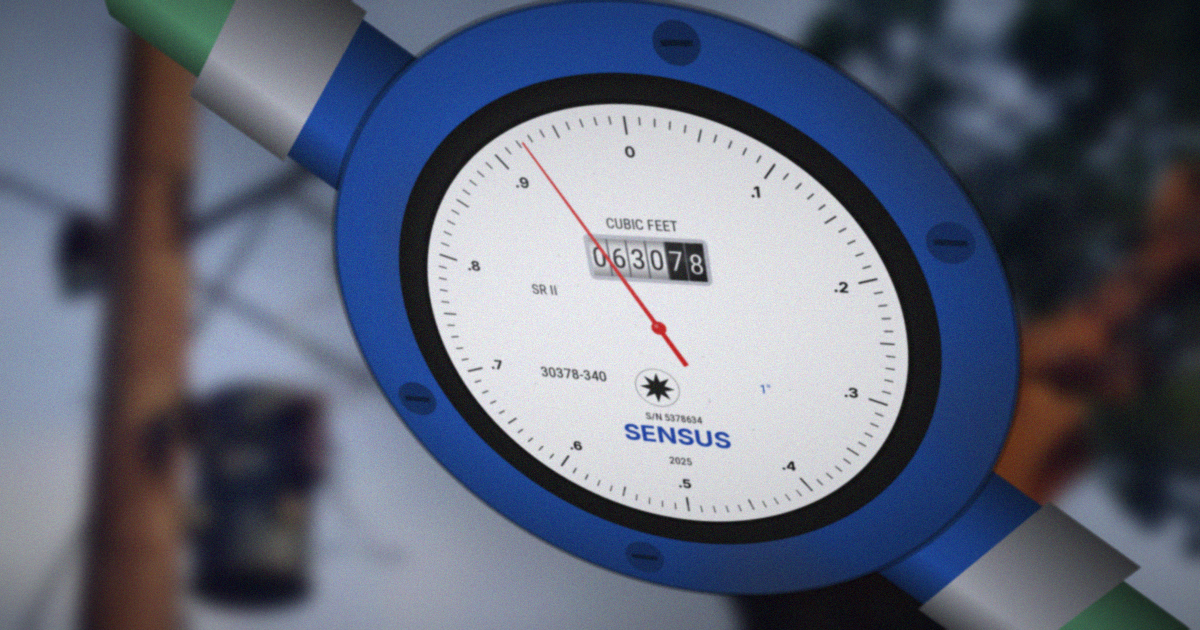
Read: 63077.92 ft³
